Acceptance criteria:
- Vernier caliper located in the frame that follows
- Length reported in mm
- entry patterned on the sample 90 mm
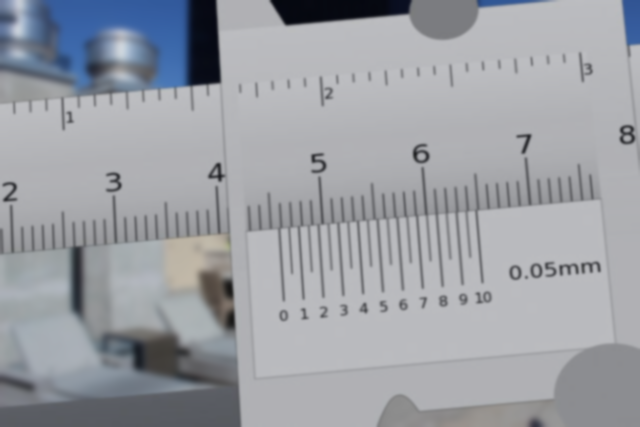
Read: 45.8 mm
